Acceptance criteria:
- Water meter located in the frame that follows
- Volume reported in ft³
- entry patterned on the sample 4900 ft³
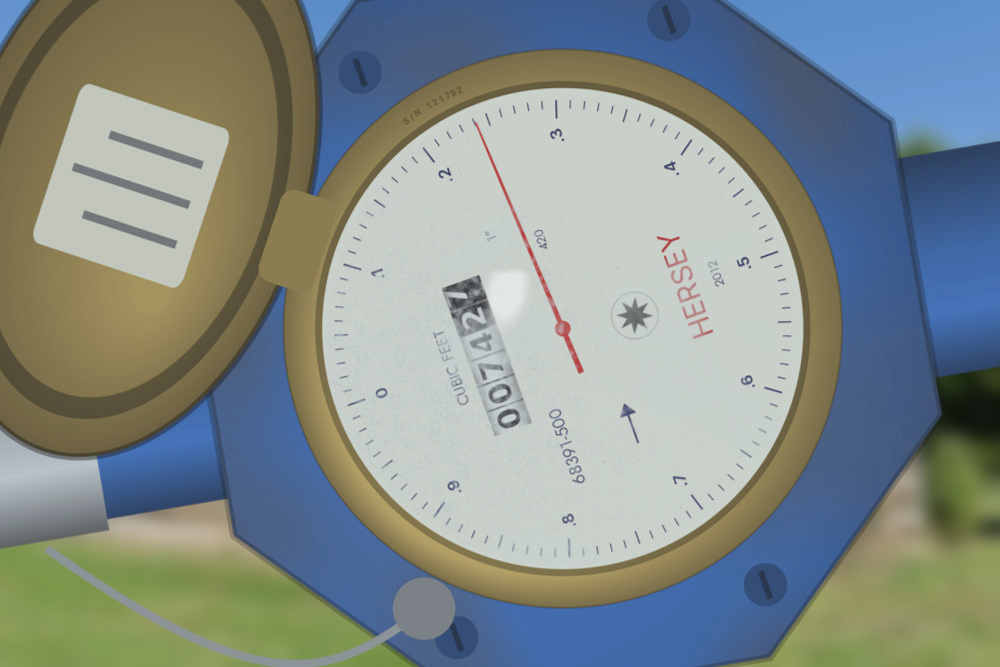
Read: 7427.24 ft³
